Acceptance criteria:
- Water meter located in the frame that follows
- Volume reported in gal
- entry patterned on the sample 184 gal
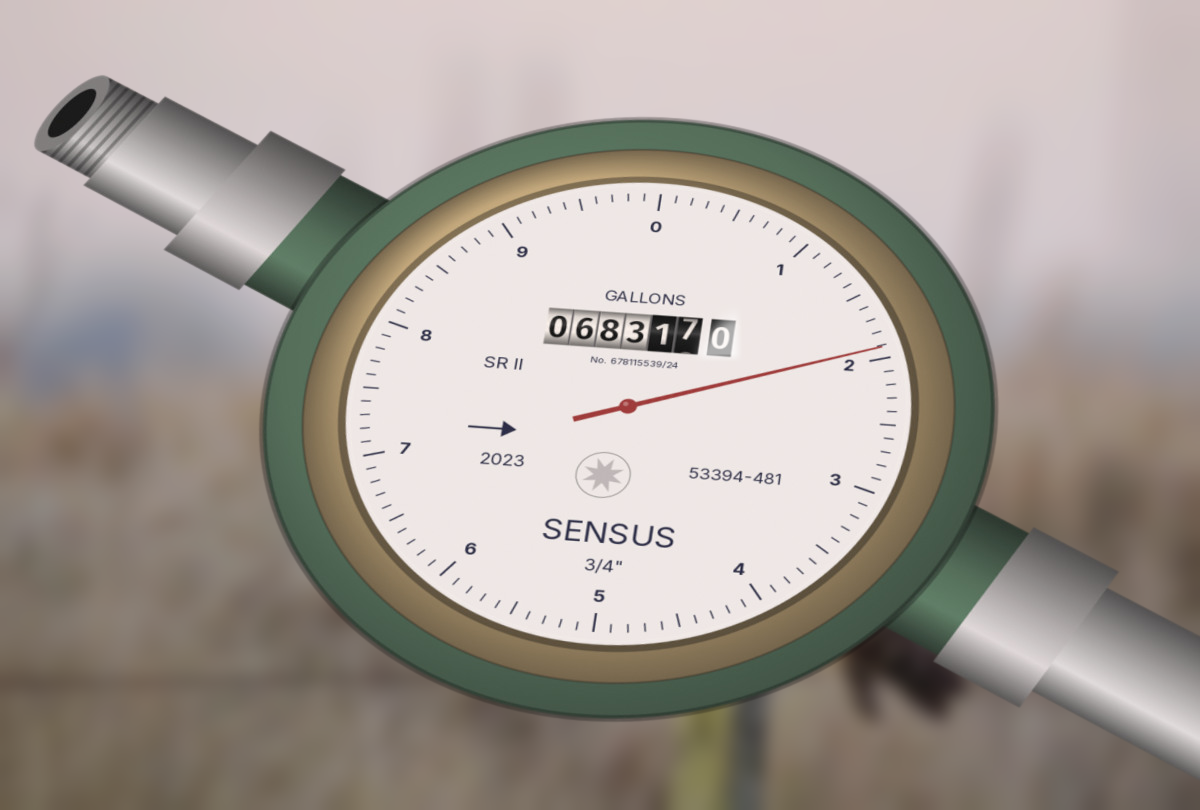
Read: 683171.9 gal
